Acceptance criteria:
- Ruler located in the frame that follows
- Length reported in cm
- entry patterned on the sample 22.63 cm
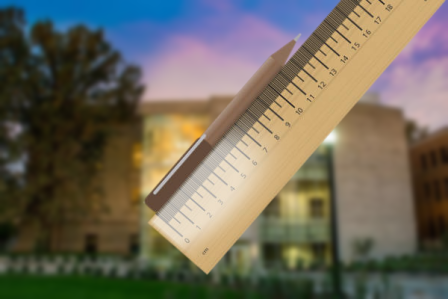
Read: 13.5 cm
